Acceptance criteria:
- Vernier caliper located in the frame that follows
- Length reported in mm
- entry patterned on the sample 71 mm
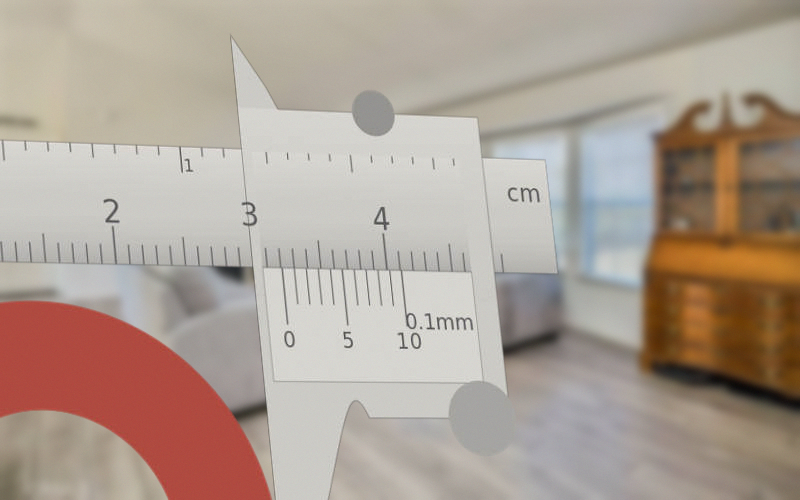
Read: 32.1 mm
